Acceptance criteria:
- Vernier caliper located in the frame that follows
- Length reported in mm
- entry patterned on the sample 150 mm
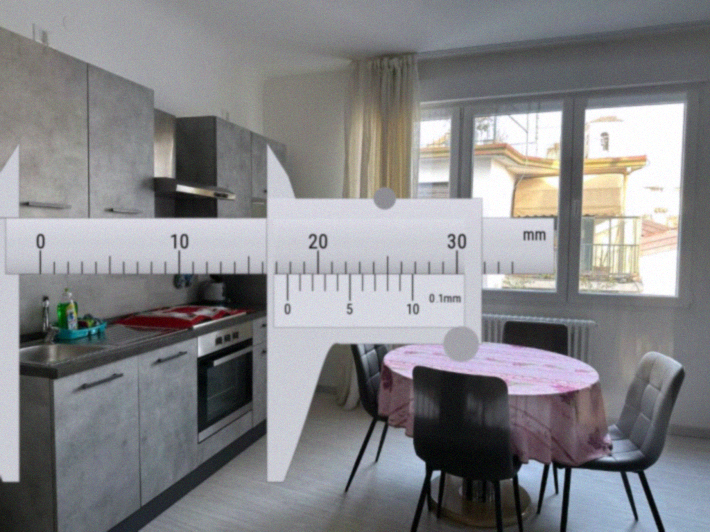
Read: 17.8 mm
